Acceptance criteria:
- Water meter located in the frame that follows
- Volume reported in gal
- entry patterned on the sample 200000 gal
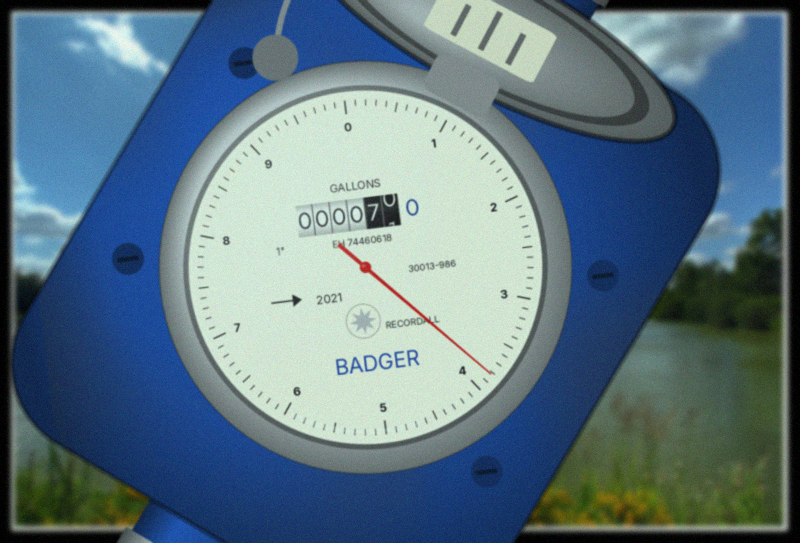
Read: 703.8 gal
